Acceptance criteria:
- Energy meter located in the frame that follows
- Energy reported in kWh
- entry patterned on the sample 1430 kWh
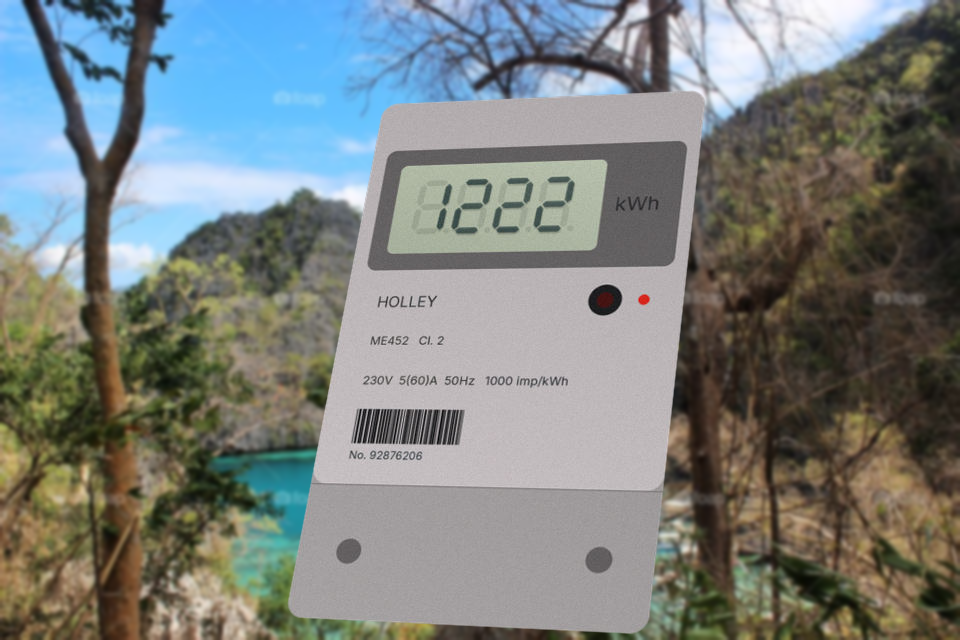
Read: 1222 kWh
